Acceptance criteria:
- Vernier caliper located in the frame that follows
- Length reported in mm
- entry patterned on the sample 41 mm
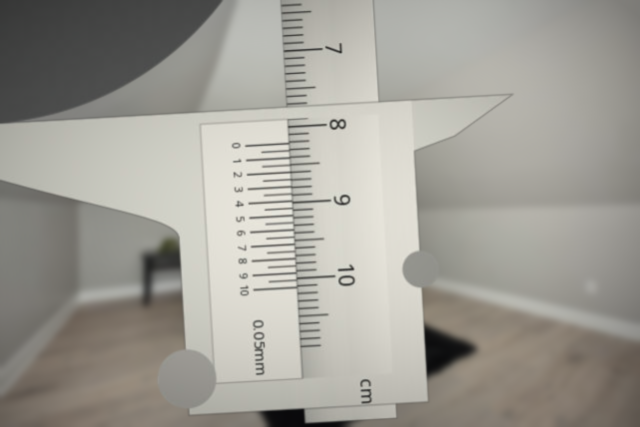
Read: 82.2 mm
